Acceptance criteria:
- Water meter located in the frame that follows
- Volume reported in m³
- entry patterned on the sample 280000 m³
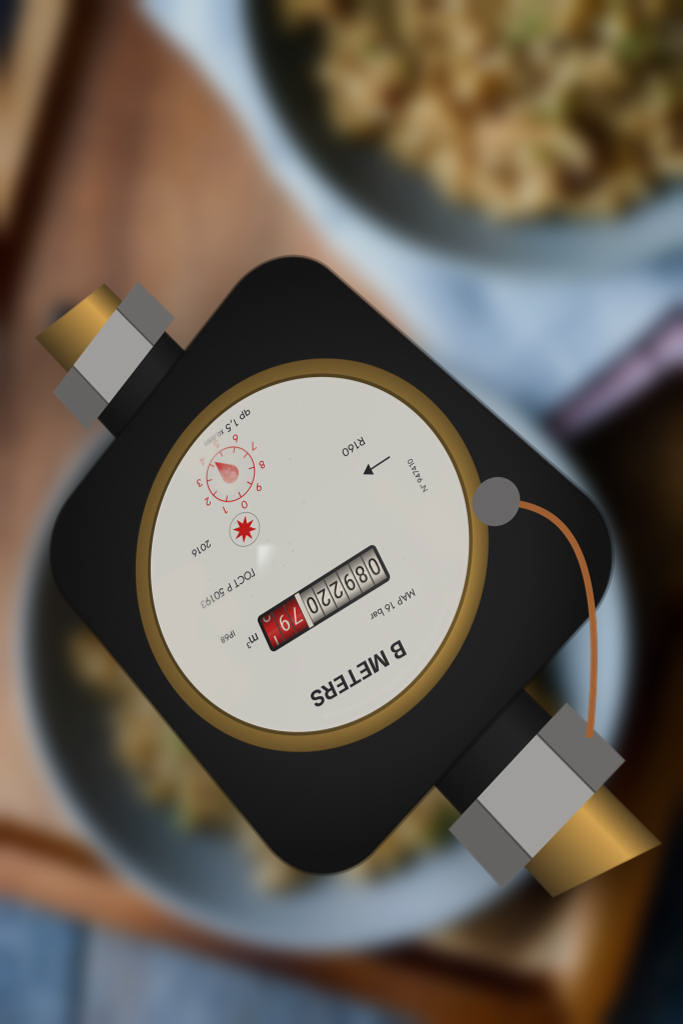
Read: 89220.7914 m³
